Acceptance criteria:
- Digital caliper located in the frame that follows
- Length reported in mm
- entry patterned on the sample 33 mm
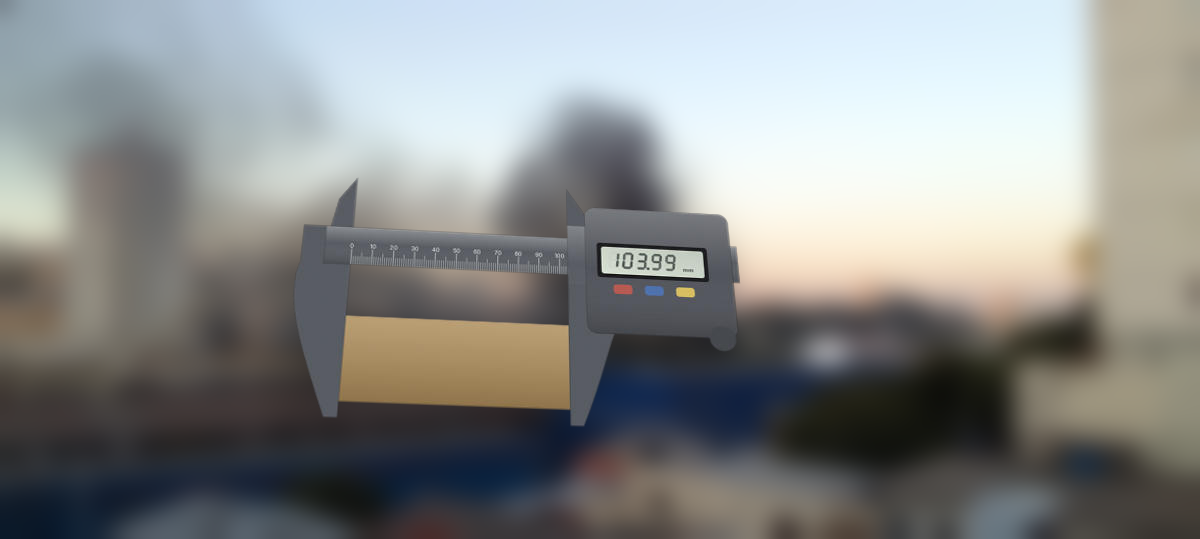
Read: 103.99 mm
